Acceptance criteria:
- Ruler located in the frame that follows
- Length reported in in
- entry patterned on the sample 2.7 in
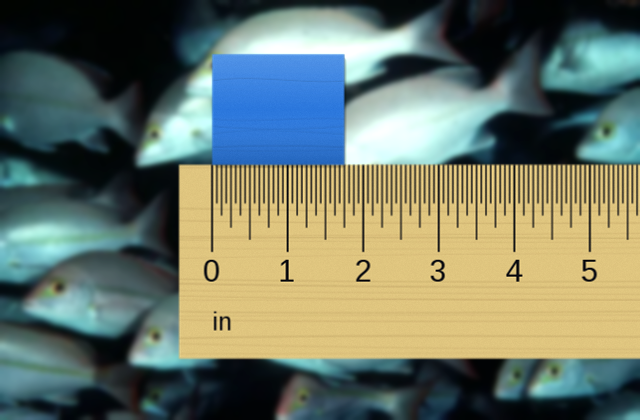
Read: 1.75 in
